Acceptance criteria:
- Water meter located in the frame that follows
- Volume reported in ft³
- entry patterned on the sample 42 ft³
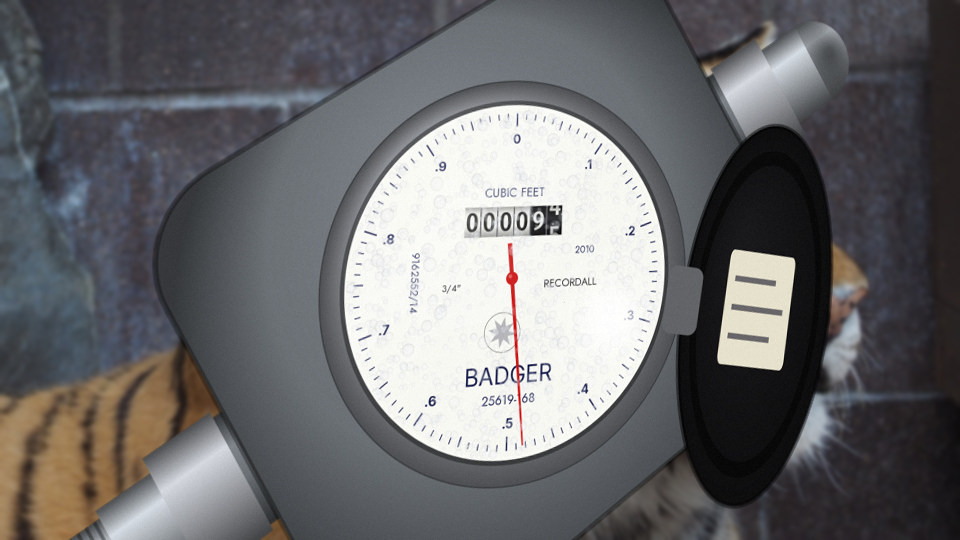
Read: 94.48 ft³
